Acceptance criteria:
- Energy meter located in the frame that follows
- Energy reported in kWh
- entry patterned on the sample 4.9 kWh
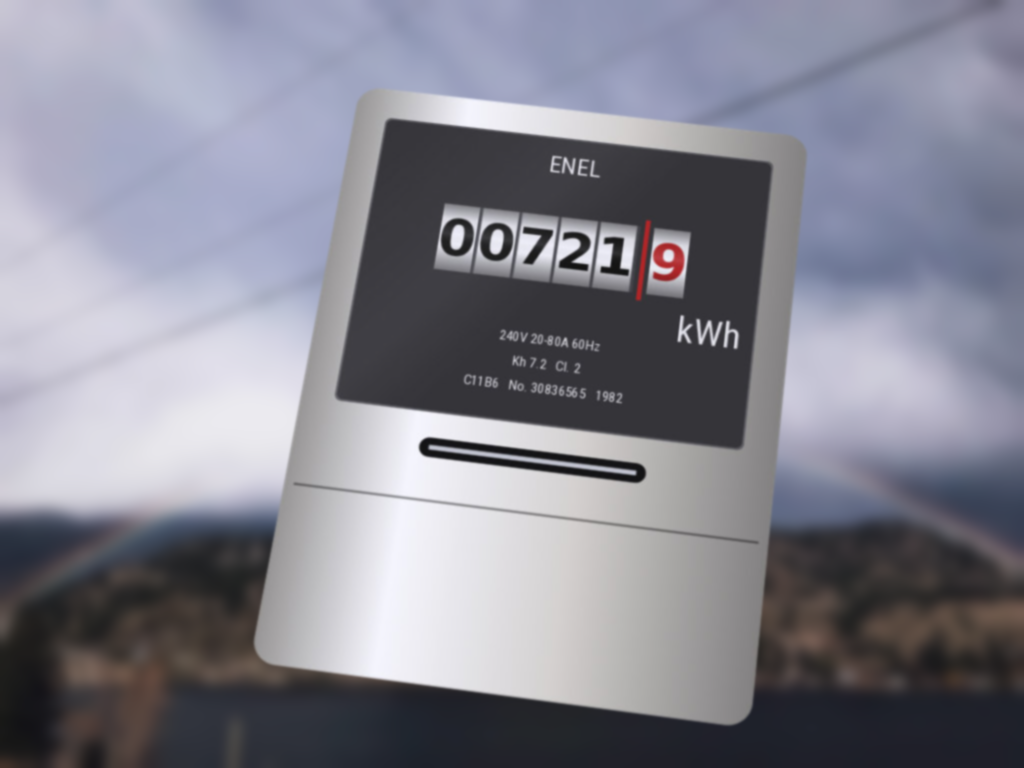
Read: 721.9 kWh
